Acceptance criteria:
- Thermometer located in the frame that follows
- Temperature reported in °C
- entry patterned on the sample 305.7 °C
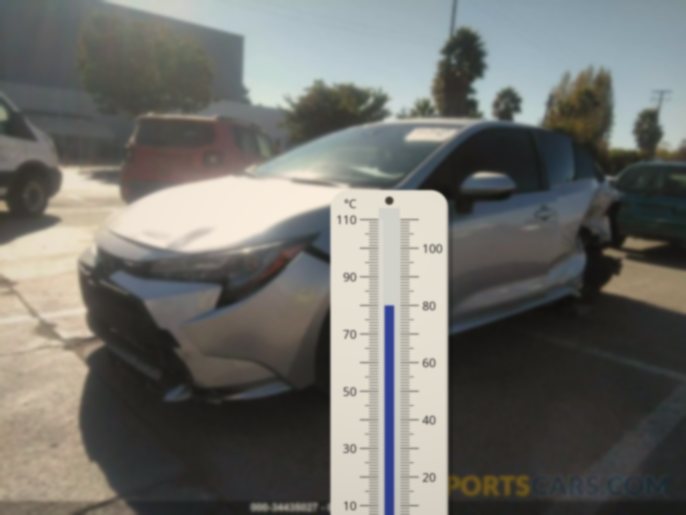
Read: 80 °C
